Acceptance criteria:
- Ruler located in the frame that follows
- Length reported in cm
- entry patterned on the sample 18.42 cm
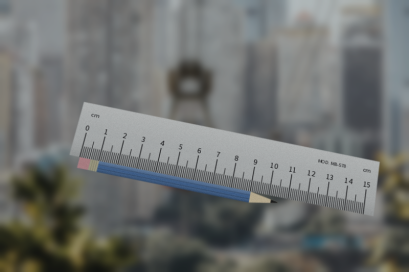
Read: 10.5 cm
